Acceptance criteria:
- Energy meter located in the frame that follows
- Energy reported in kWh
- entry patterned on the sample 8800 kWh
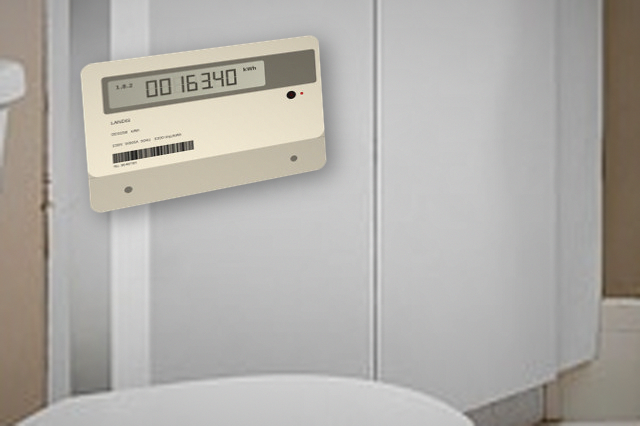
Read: 163.40 kWh
